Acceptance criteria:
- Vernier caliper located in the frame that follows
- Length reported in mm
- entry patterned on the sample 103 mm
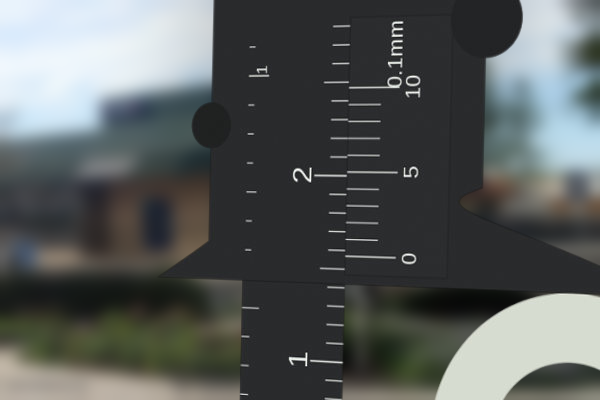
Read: 15.7 mm
